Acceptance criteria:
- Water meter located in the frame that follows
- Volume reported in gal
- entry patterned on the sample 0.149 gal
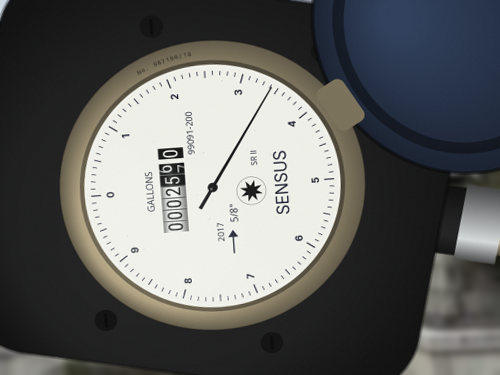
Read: 2563.4 gal
